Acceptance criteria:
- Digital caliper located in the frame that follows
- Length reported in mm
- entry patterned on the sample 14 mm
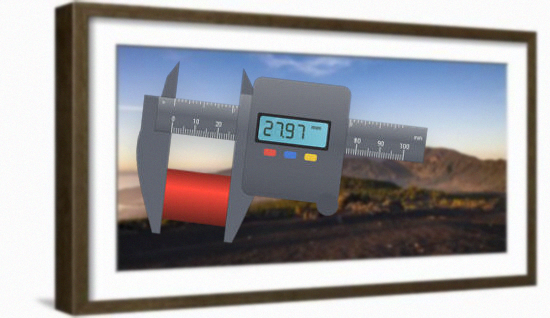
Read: 27.97 mm
